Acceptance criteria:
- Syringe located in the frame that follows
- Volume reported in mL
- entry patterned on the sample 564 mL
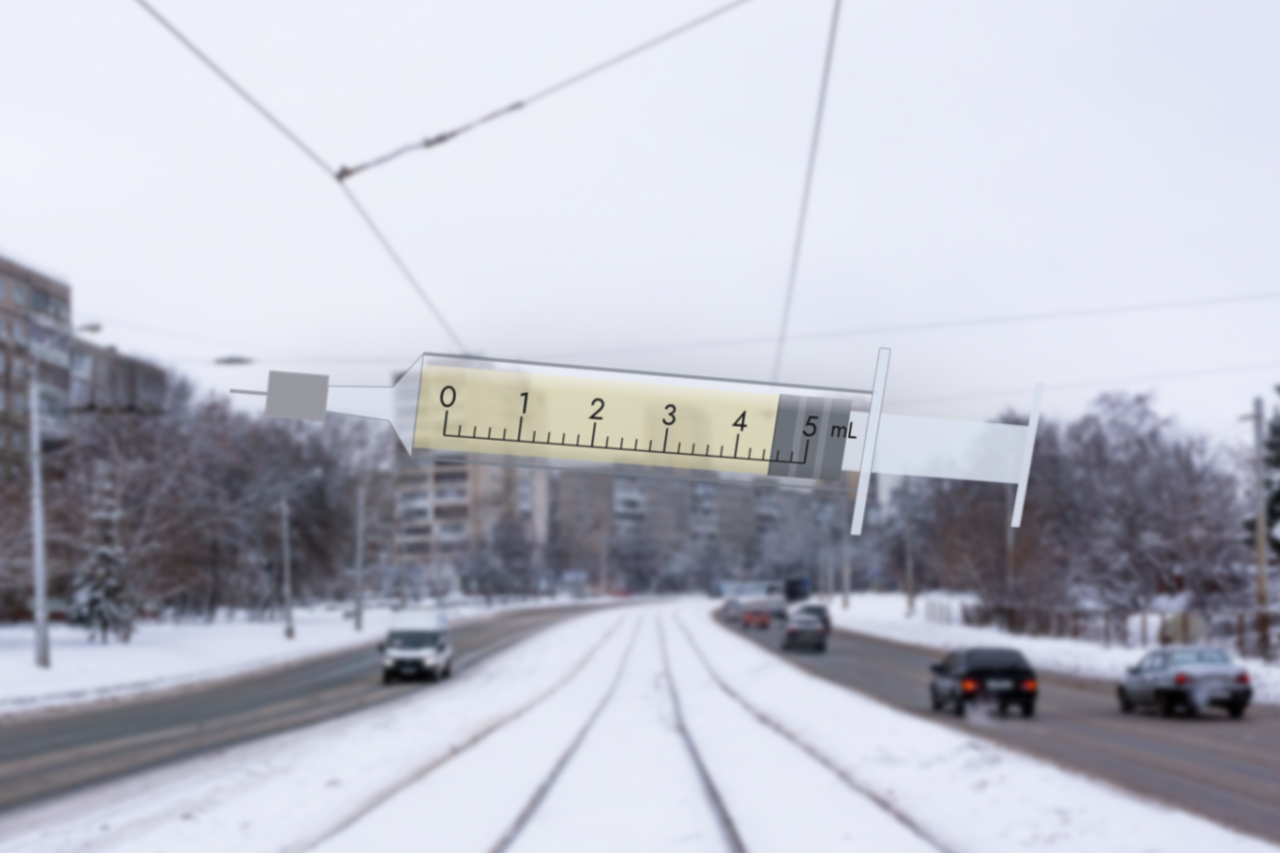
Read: 4.5 mL
